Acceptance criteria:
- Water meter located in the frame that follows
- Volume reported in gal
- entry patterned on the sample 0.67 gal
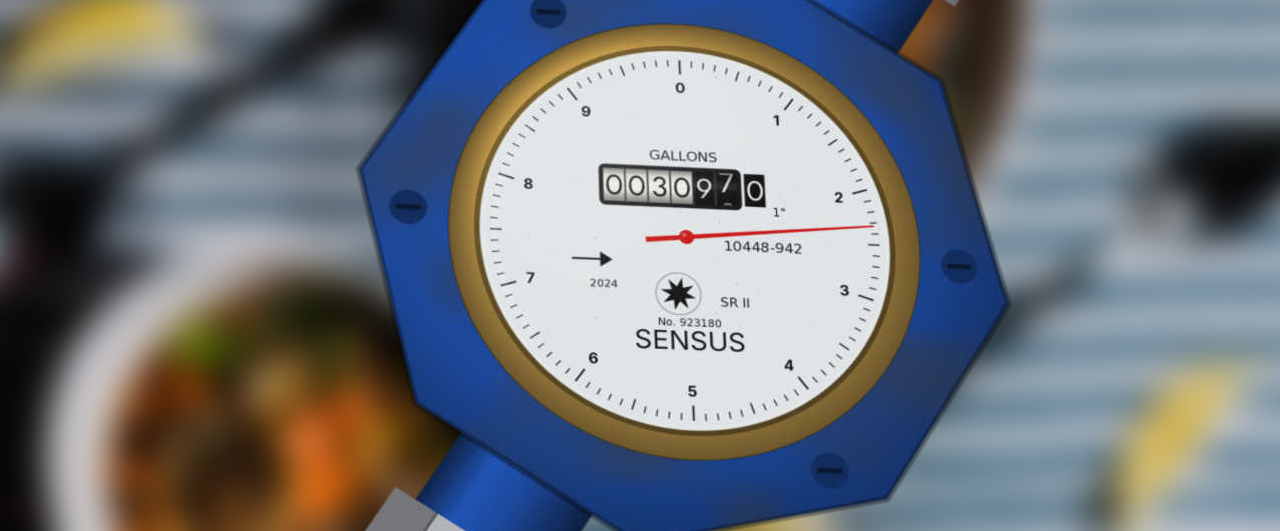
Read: 30972.3 gal
